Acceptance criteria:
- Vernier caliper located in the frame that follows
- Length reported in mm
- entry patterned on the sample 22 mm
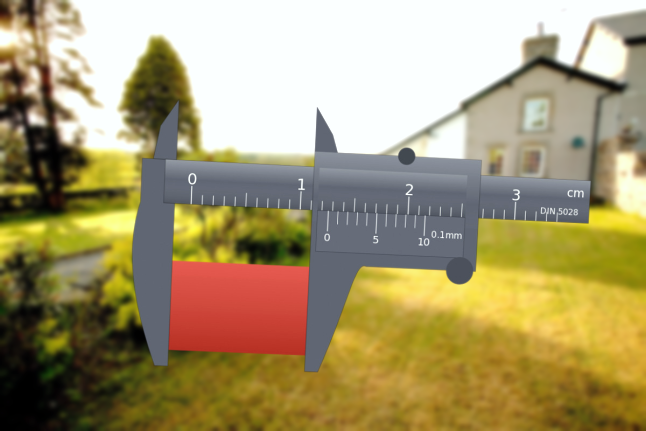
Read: 12.6 mm
